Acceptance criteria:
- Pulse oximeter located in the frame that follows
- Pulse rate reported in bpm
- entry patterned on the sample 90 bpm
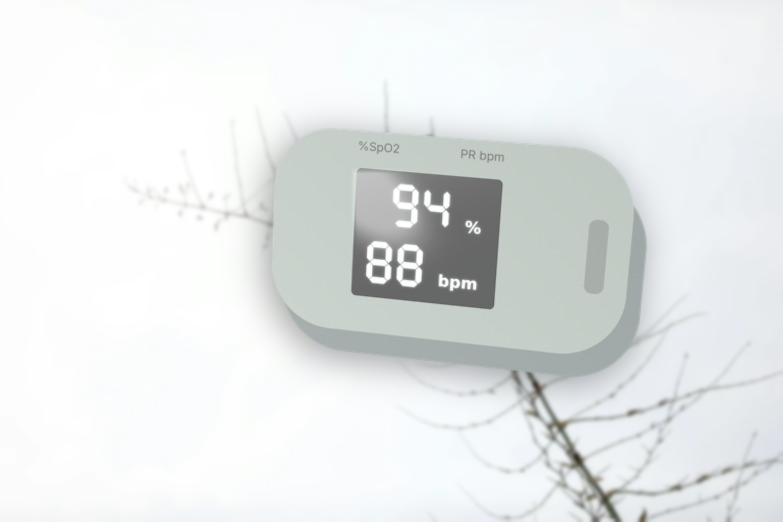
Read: 88 bpm
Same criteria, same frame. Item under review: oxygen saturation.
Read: 94 %
